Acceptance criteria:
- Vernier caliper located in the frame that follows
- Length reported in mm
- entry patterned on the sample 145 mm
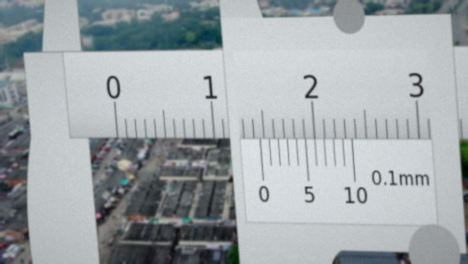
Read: 14.6 mm
